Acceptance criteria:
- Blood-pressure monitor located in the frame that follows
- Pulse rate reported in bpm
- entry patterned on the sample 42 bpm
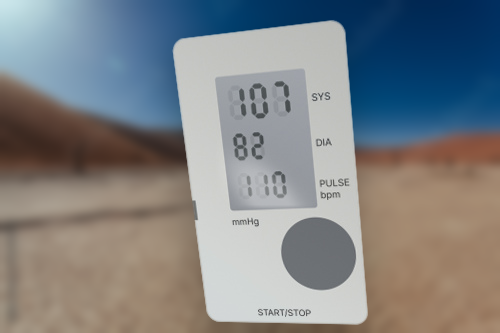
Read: 110 bpm
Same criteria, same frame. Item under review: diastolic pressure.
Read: 82 mmHg
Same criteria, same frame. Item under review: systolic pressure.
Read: 107 mmHg
